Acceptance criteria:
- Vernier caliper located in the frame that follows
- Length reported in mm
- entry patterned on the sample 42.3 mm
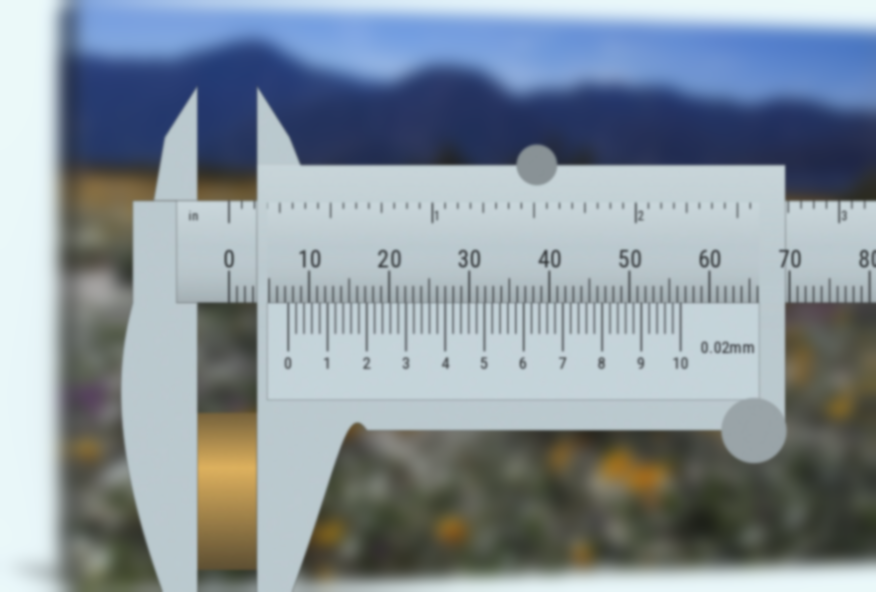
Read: 7.4 mm
